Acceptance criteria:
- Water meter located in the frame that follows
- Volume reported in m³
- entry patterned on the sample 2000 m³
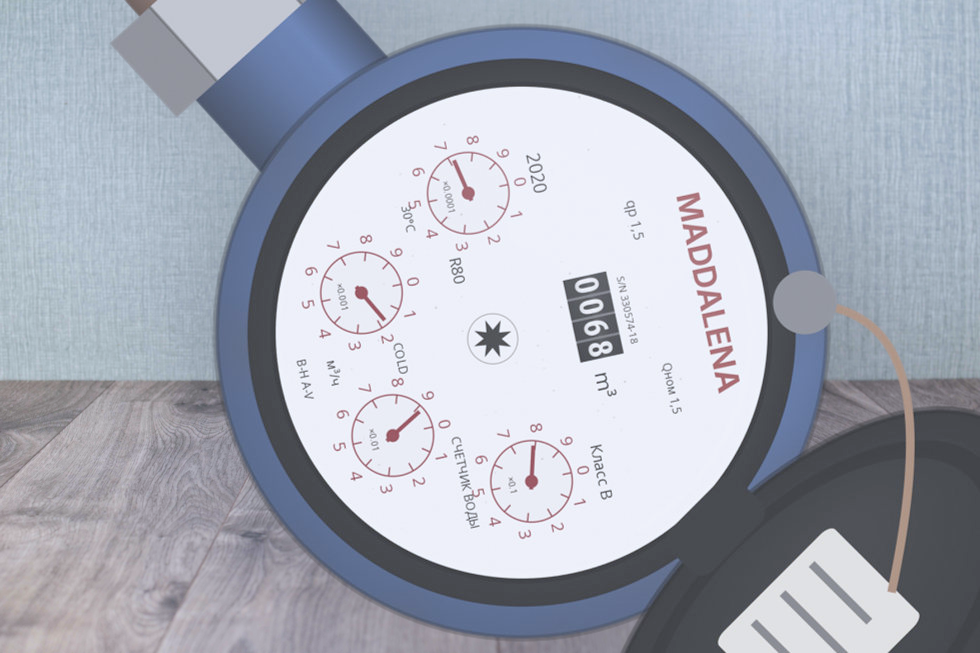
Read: 68.7917 m³
